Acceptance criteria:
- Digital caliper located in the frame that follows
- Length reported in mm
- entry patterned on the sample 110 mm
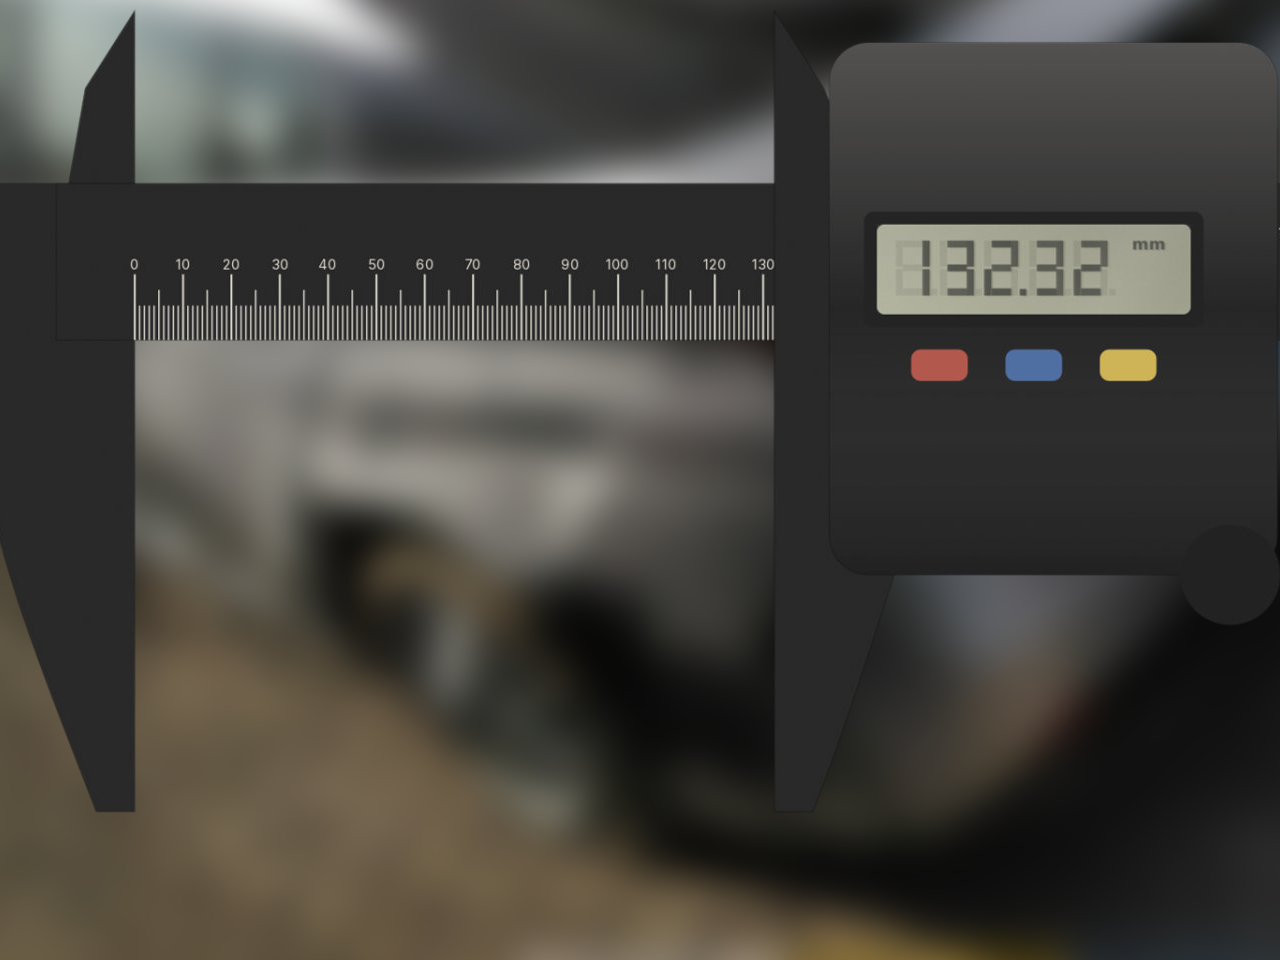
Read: 132.32 mm
